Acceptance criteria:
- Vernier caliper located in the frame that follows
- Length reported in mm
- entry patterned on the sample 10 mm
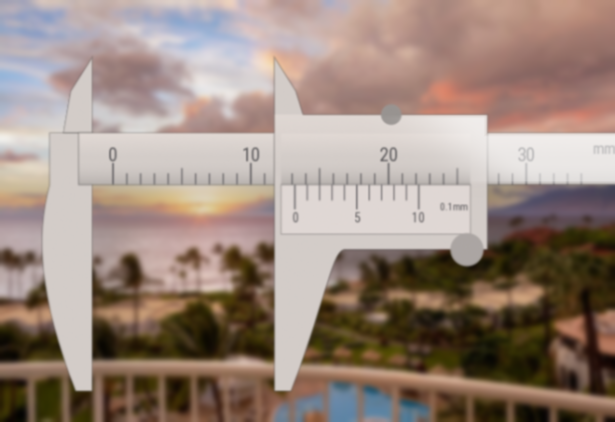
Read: 13.2 mm
